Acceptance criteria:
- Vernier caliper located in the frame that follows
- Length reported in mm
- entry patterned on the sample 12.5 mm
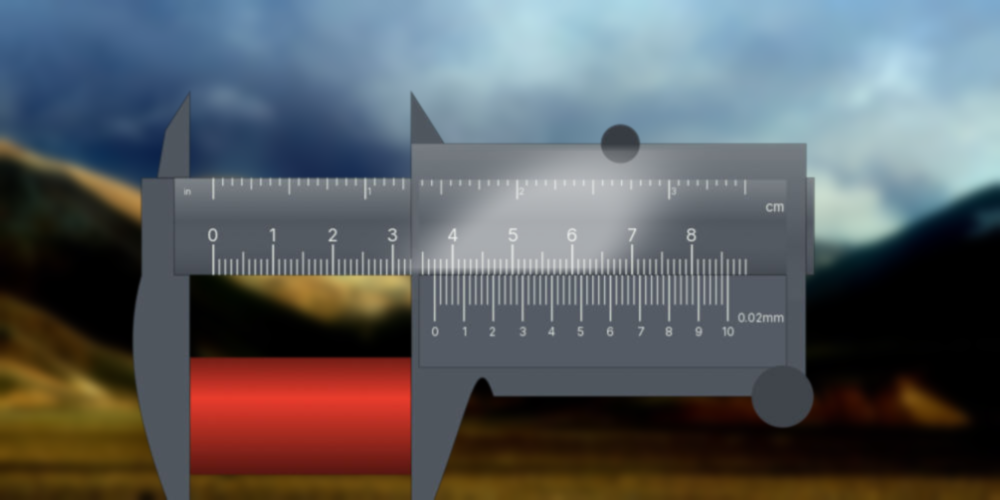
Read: 37.0 mm
